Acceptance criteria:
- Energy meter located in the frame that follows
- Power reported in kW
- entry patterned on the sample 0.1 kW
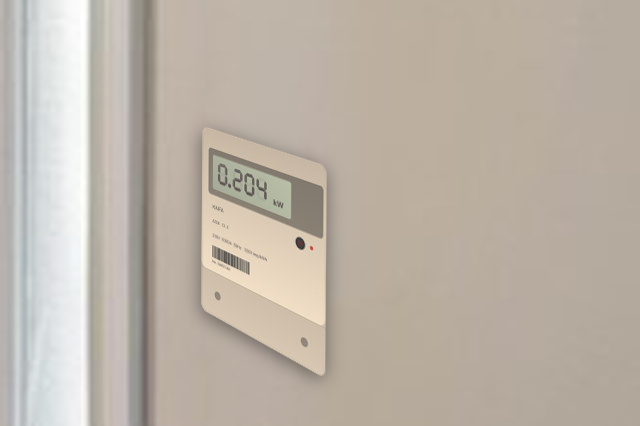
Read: 0.204 kW
